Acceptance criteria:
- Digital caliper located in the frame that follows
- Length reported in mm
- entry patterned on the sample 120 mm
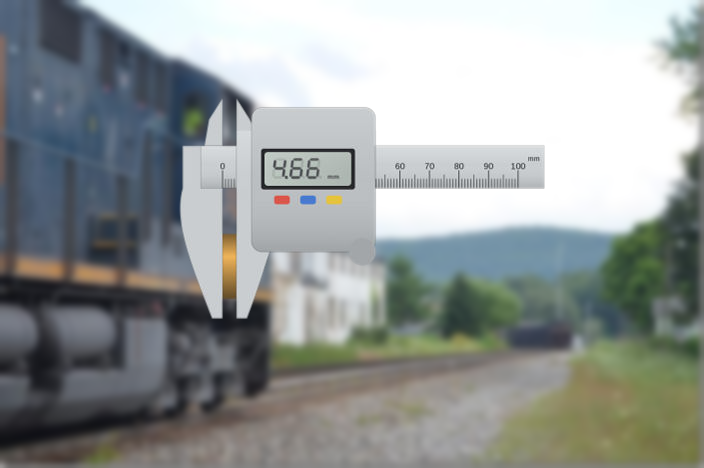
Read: 4.66 mm
